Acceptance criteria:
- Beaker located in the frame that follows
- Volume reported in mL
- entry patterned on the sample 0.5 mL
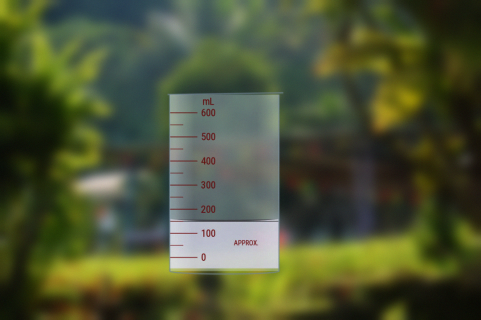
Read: 150 mL
